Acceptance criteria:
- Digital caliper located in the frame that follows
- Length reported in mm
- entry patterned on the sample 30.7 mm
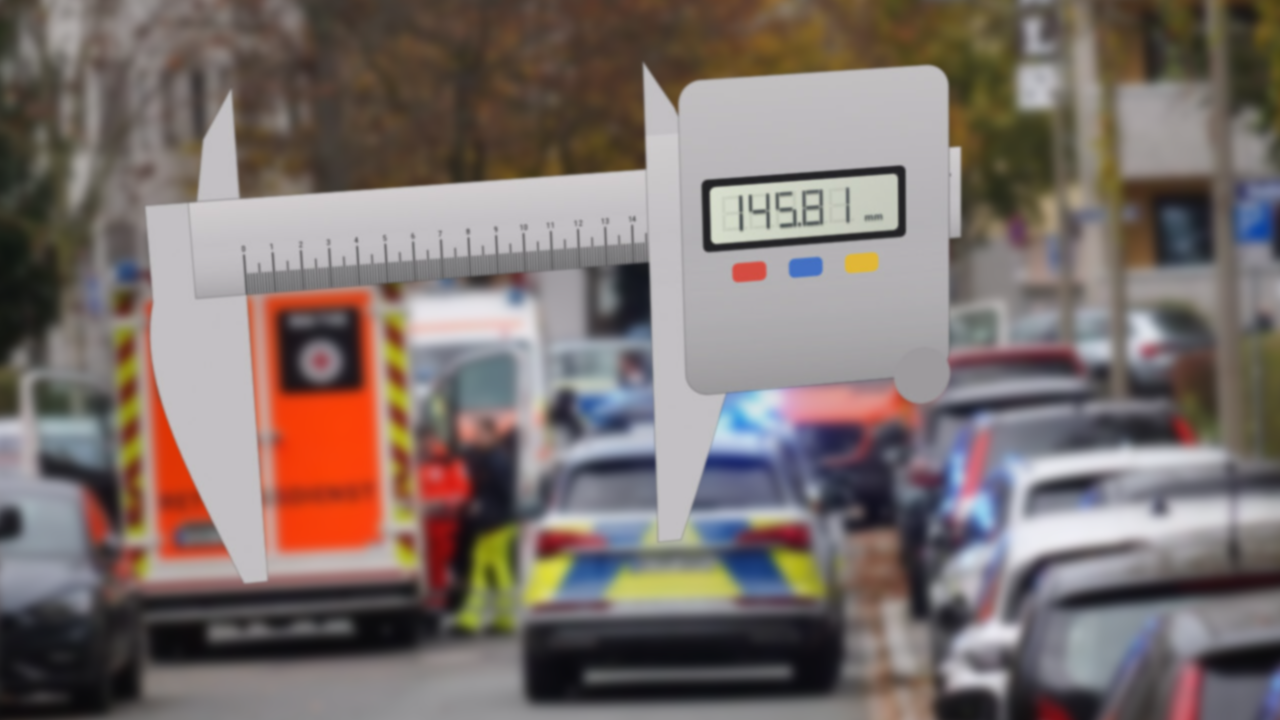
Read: 145.81 mm
